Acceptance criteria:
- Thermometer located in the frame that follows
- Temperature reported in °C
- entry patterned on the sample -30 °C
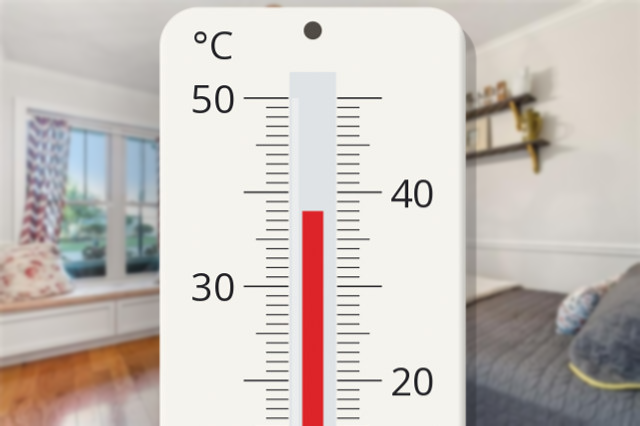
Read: 38 °C
